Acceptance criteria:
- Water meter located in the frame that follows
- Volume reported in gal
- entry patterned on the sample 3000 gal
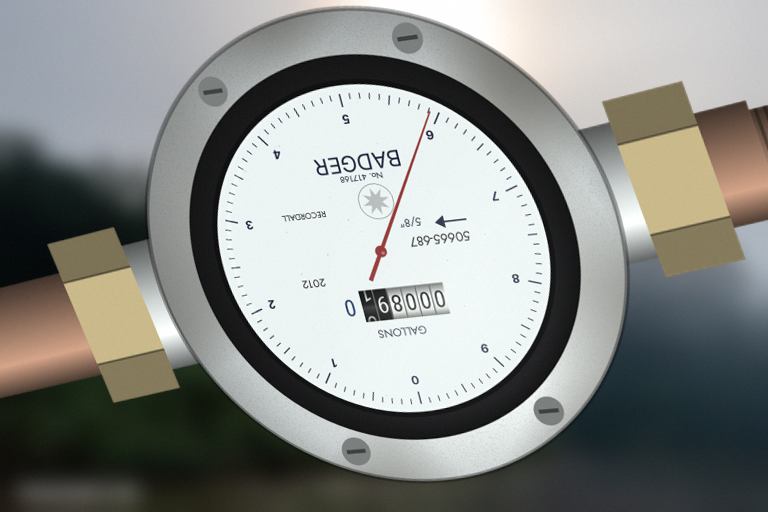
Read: 8905.9 gal
